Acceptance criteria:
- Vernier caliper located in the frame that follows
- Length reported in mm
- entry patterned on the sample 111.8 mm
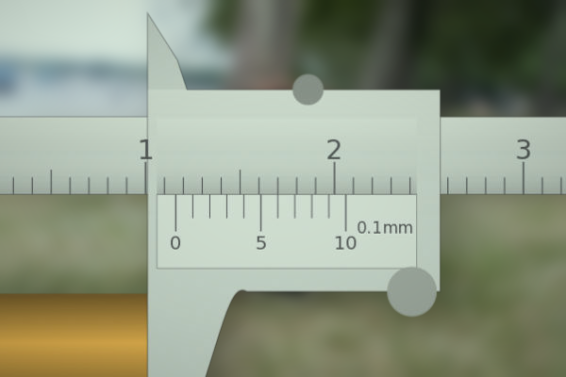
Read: 11.6 mm
